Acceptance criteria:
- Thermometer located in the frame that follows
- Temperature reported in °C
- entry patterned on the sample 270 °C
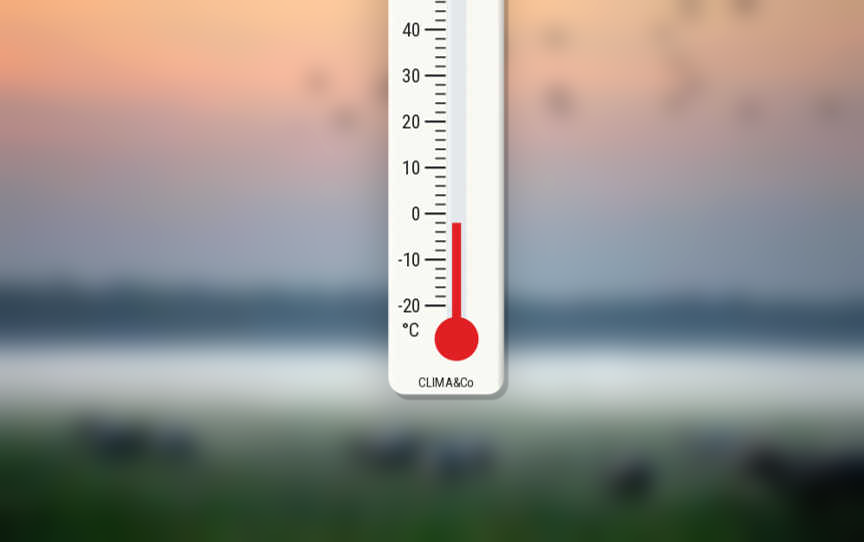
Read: -2 °C
